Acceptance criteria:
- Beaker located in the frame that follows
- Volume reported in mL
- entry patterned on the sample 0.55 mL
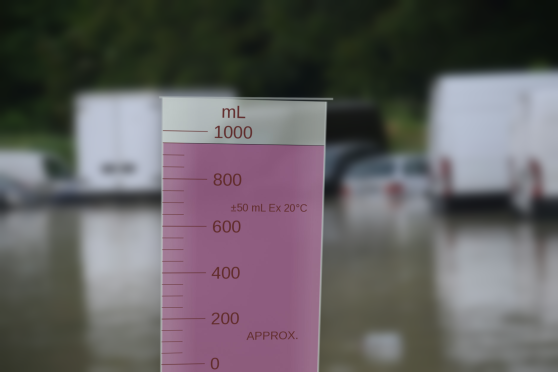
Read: 950 mL
